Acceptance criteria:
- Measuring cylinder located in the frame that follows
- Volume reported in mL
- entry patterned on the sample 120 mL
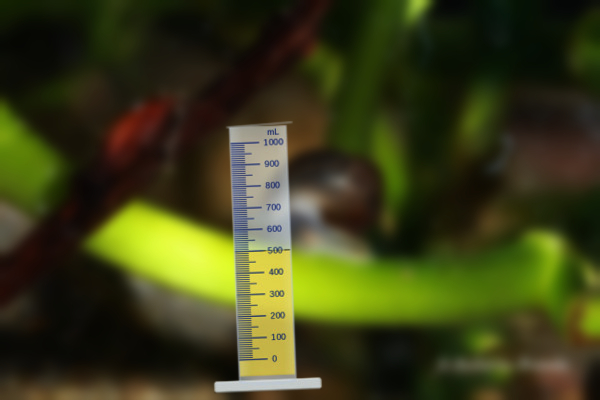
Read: 500 mL
